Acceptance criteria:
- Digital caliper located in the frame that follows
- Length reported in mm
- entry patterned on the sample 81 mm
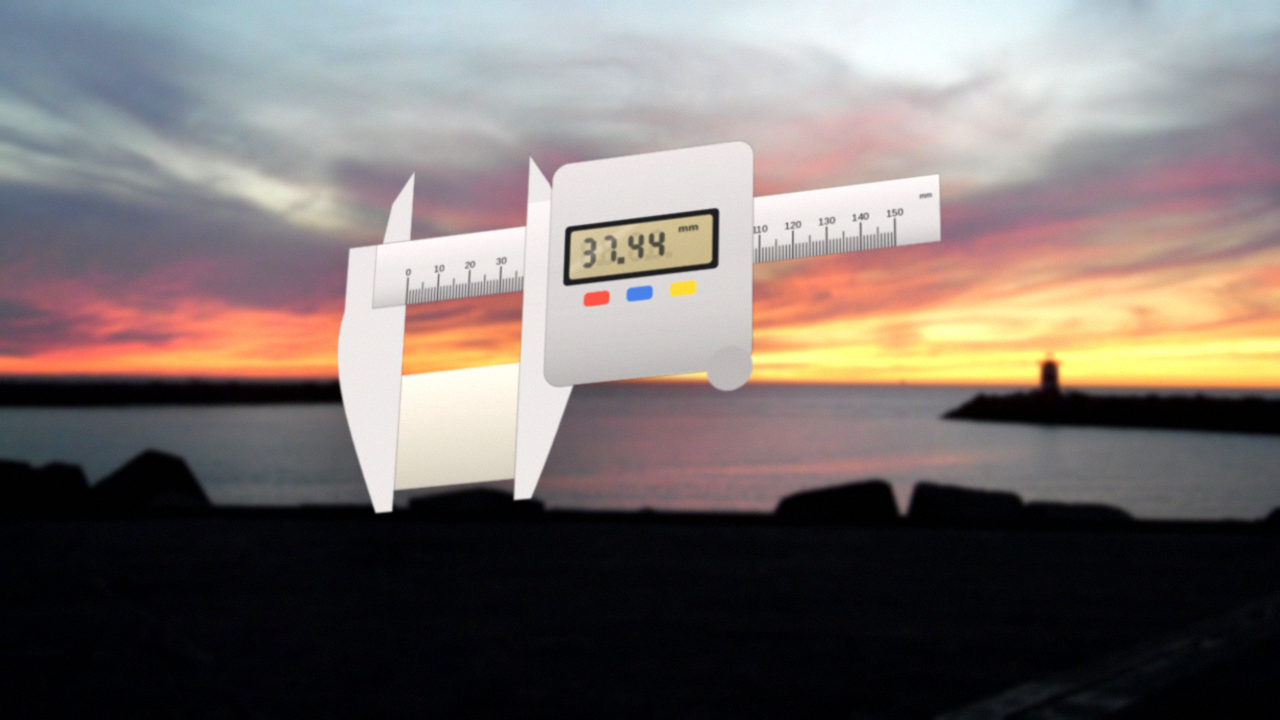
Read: 37.44 mm
